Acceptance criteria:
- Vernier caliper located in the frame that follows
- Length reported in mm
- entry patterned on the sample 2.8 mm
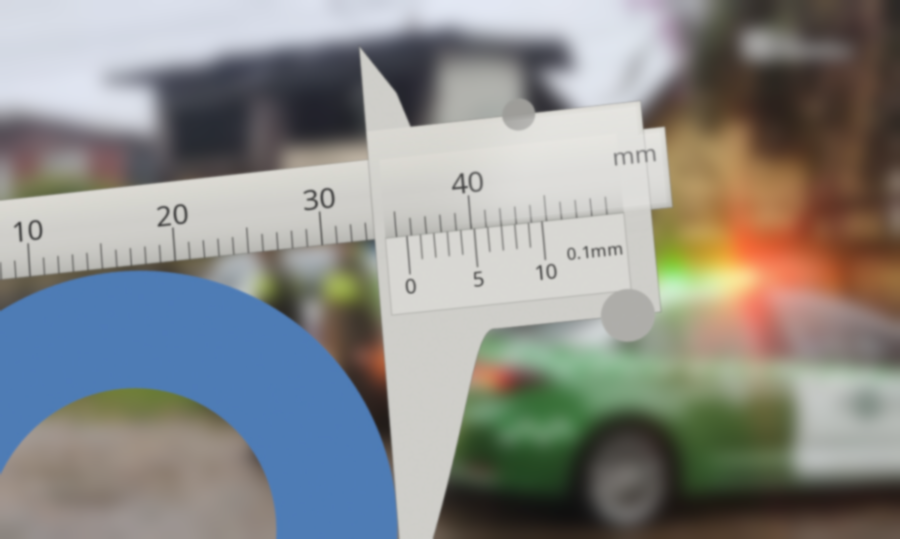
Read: 35.7 mm
